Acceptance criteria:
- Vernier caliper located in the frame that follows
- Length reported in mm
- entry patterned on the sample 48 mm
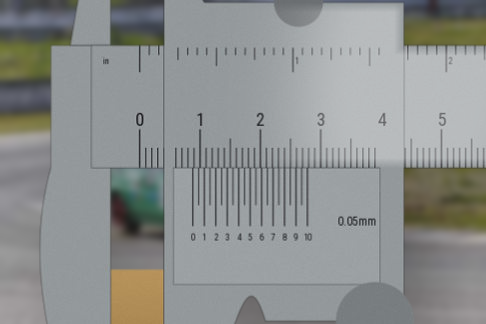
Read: 8.8 mm
